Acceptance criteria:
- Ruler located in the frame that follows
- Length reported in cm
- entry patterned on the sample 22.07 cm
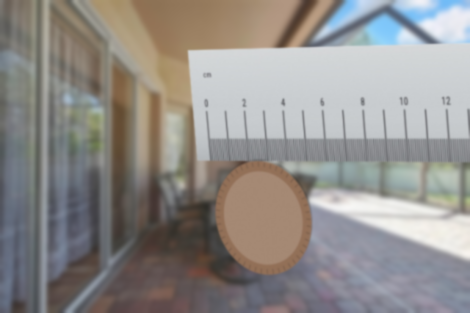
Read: 5 cm
